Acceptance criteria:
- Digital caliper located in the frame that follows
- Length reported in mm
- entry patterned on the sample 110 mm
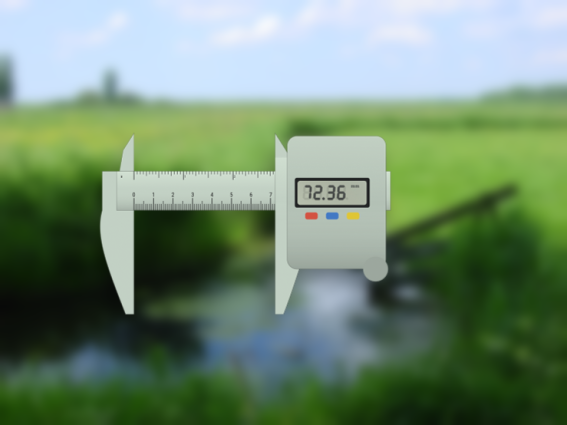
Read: 72.36 mm
